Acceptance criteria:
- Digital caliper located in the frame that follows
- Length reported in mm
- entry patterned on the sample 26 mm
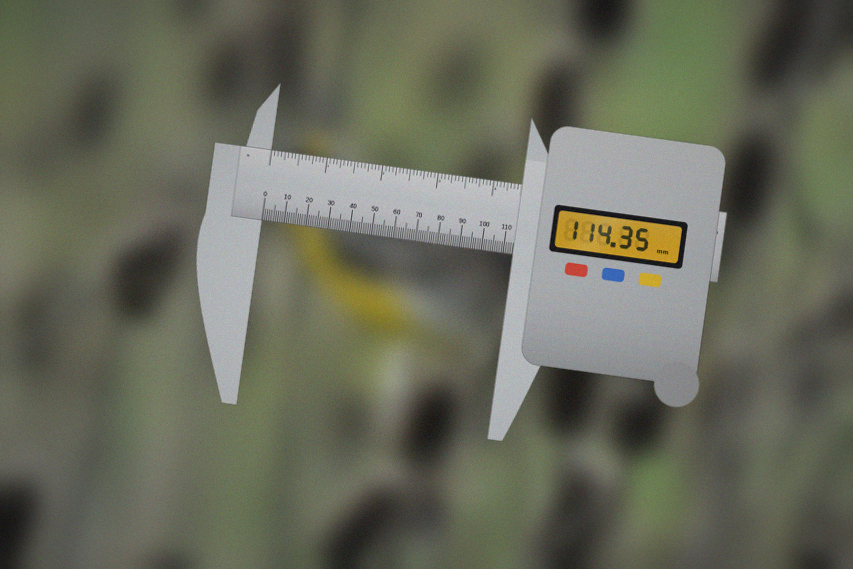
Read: 114.35 mm
